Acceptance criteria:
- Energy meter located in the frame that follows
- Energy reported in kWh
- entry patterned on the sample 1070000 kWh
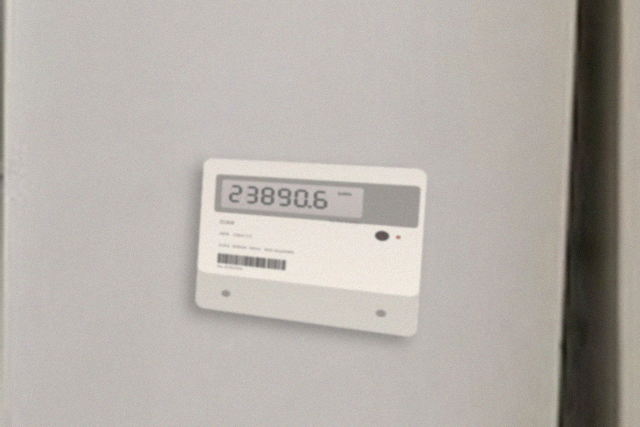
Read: 23890.6 kWh
